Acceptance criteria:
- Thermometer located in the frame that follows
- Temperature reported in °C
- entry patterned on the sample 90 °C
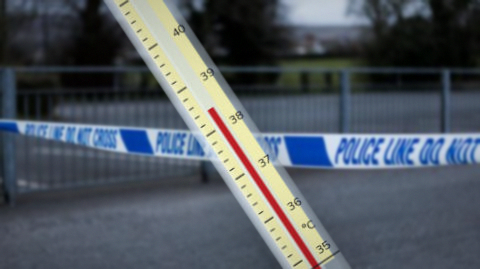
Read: 38.4 °C
